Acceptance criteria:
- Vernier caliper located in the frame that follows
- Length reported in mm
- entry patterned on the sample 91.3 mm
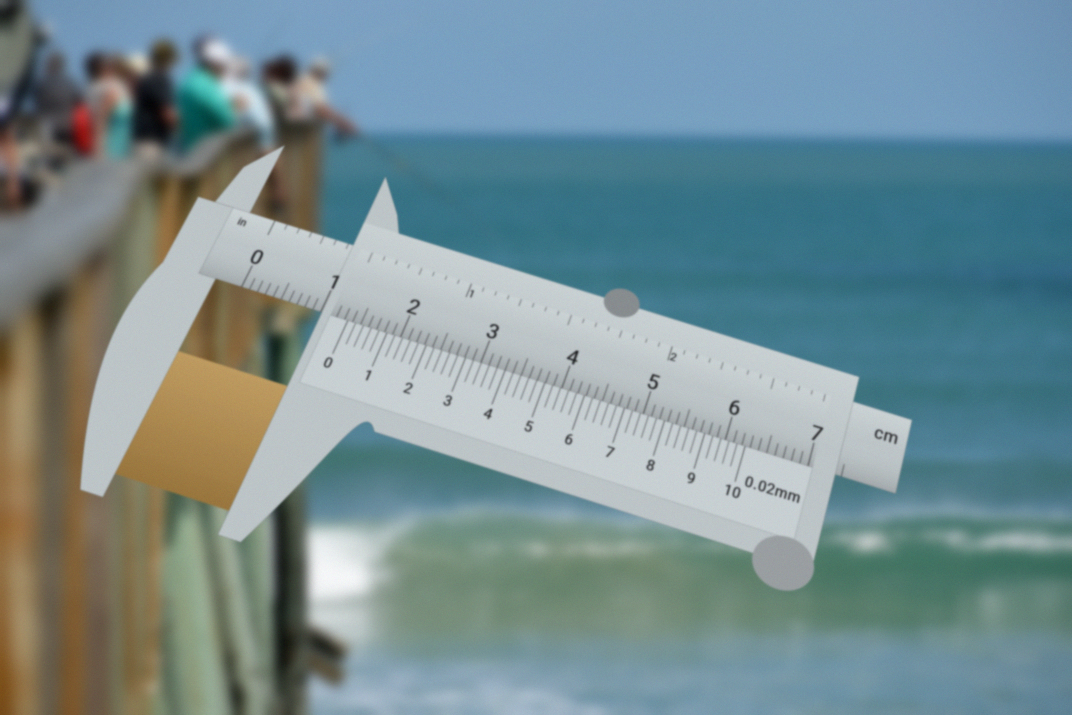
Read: 13.4 mm
